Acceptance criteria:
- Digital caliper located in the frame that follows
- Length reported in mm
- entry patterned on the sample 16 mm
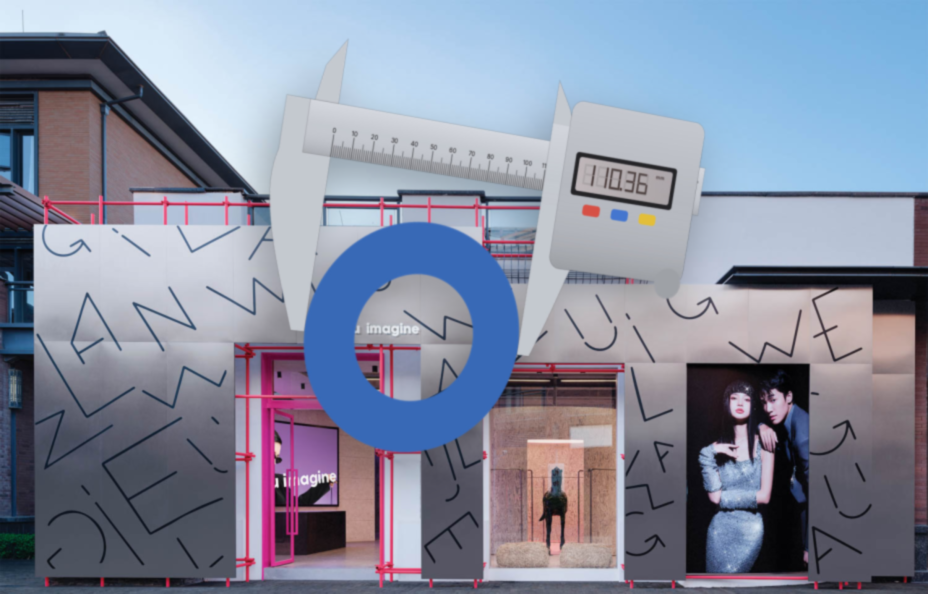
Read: 110.36 mm
